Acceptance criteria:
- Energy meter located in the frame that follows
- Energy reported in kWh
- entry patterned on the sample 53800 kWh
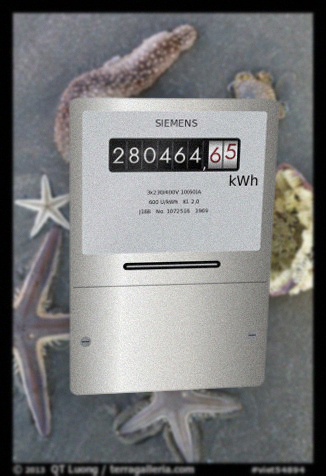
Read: 280464.65 kWh
